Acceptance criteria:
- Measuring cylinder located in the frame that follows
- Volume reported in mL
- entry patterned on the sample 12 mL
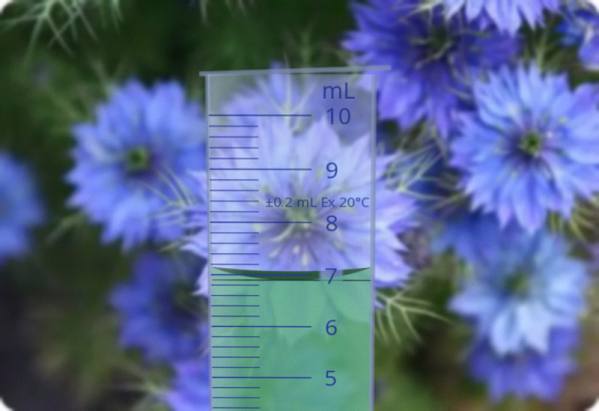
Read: 6.9 mL
